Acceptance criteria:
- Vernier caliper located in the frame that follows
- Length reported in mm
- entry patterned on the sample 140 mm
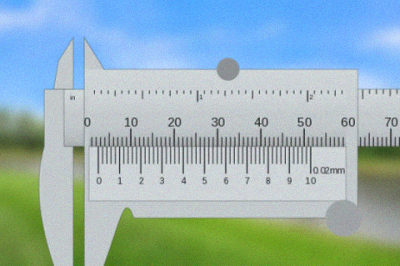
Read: 2.5 mm
